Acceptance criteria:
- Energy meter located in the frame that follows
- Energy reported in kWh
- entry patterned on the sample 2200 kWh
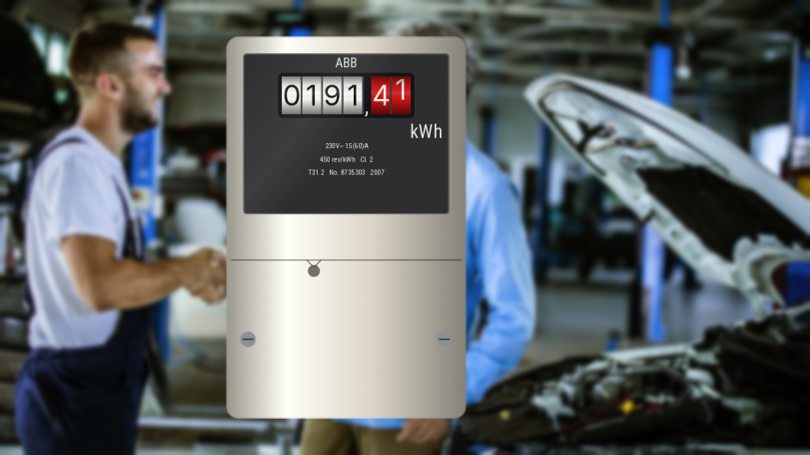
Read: 191.41 kWh
